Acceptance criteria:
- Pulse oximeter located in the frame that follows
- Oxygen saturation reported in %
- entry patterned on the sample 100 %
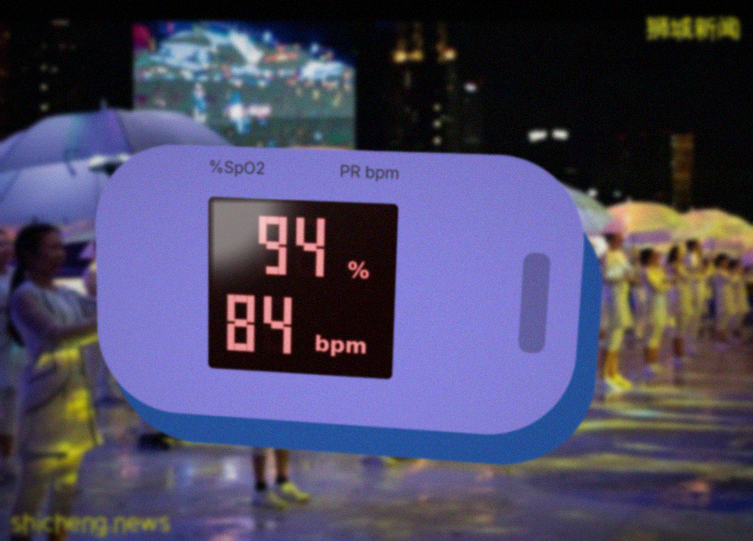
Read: 94 %
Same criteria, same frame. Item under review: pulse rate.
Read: 84 bpm
